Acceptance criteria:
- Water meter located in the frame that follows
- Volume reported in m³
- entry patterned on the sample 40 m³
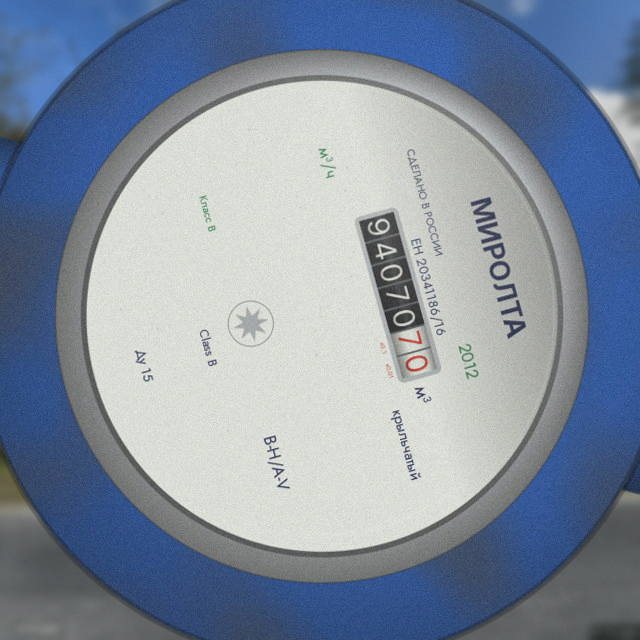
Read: 94070.70 m³
